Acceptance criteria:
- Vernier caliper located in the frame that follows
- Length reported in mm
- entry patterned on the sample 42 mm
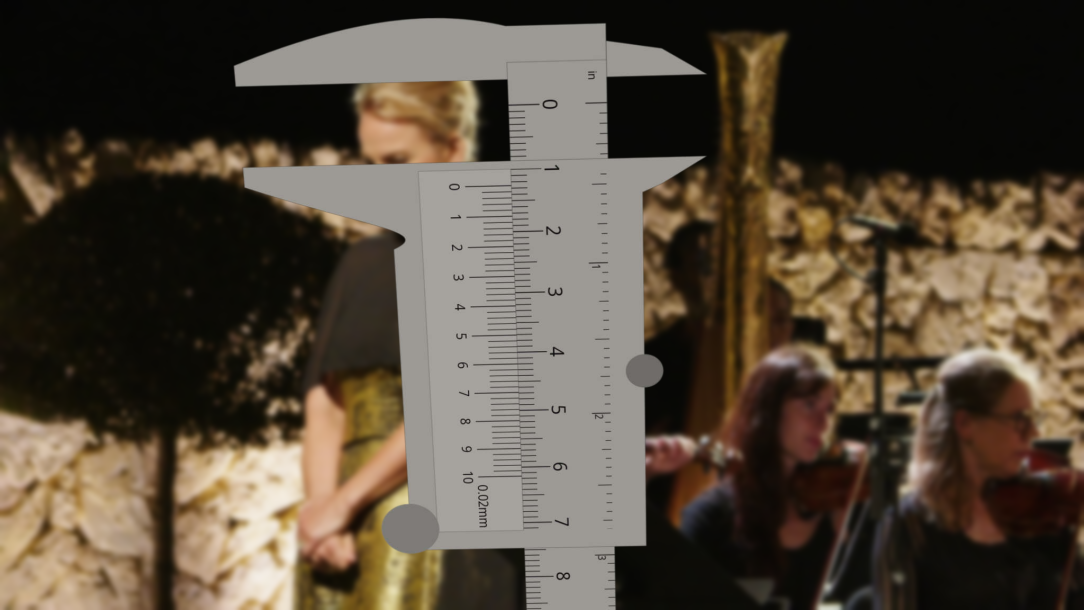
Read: 12.6 mm
